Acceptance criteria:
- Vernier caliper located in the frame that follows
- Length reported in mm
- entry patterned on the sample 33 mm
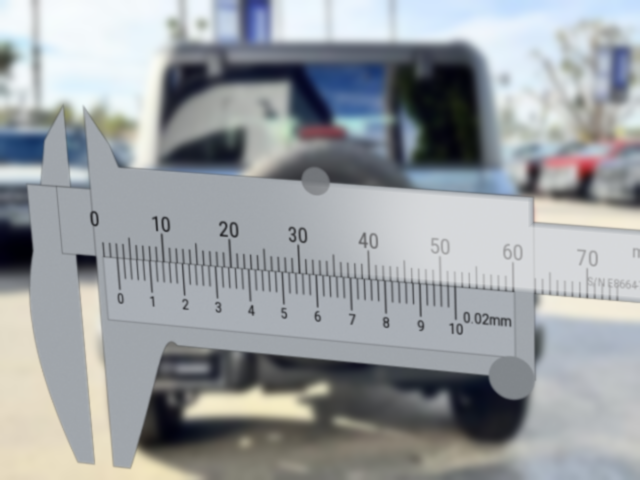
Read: 3.0 mm
